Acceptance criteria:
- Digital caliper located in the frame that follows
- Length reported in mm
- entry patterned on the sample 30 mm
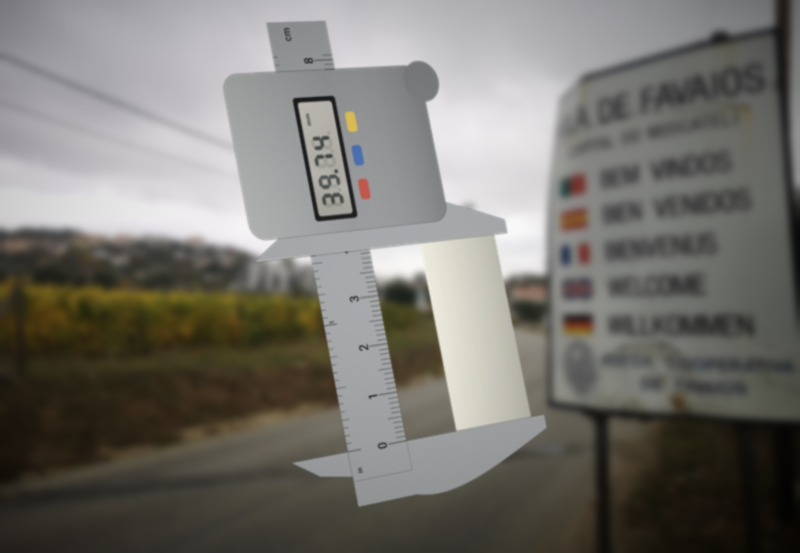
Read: 39.74 mm
